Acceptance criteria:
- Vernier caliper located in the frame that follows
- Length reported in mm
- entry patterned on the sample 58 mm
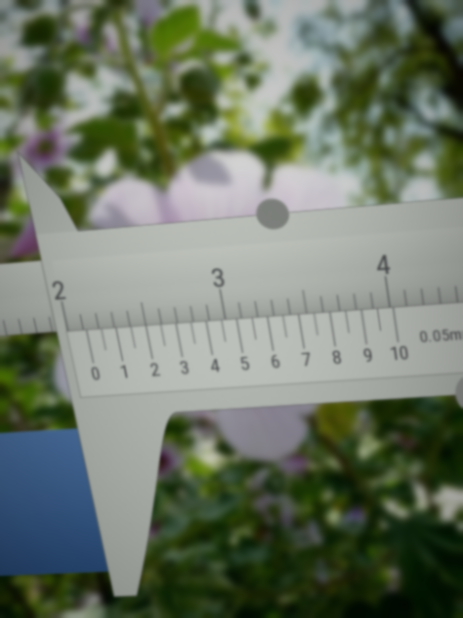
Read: 21.2 mm
